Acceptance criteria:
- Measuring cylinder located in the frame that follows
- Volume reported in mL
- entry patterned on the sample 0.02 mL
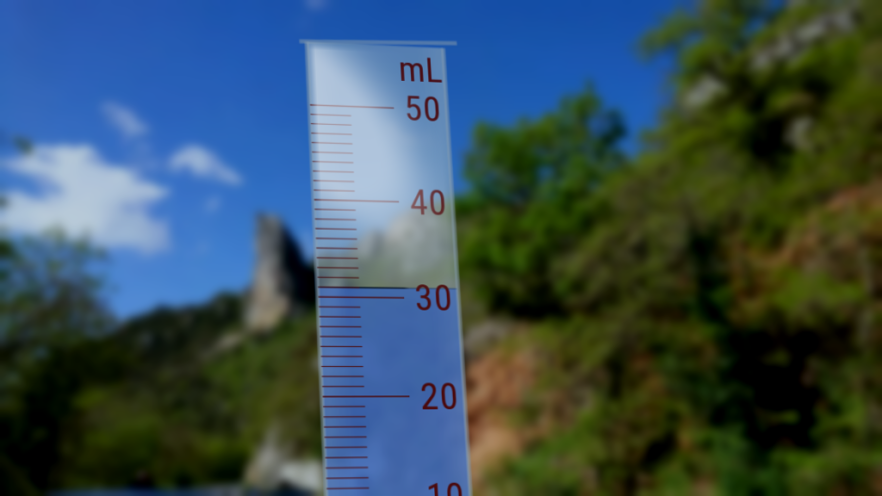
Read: 31 mL
